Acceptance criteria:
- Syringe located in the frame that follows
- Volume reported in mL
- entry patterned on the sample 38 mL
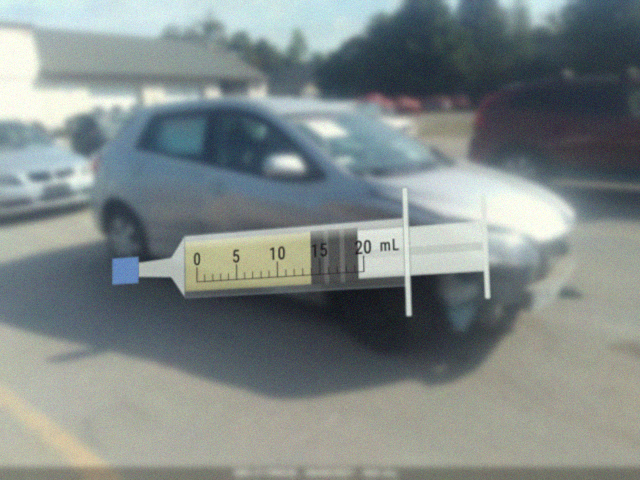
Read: 14 mL
